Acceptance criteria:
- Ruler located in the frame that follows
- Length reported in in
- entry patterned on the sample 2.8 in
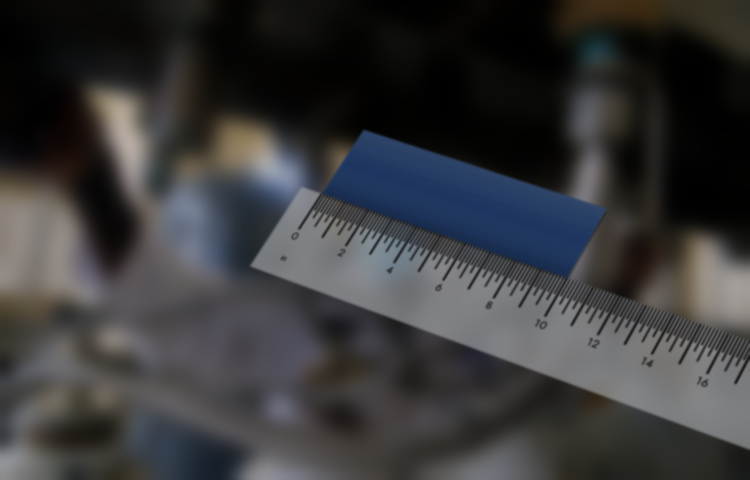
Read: 10 in
